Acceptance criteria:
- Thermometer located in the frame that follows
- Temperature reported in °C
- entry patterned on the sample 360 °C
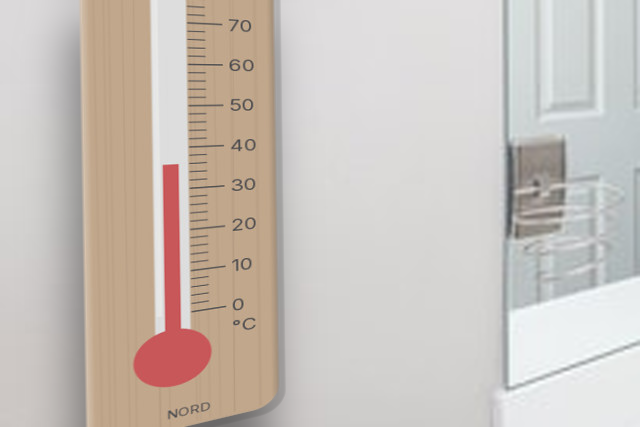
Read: 36 °C
